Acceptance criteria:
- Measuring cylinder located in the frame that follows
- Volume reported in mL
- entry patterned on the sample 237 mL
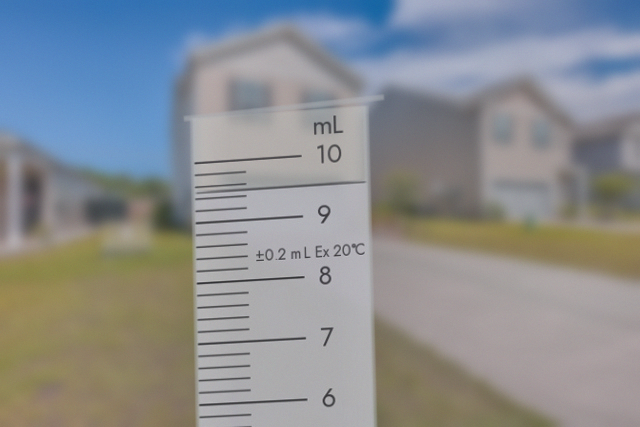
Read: 9.5 mL
